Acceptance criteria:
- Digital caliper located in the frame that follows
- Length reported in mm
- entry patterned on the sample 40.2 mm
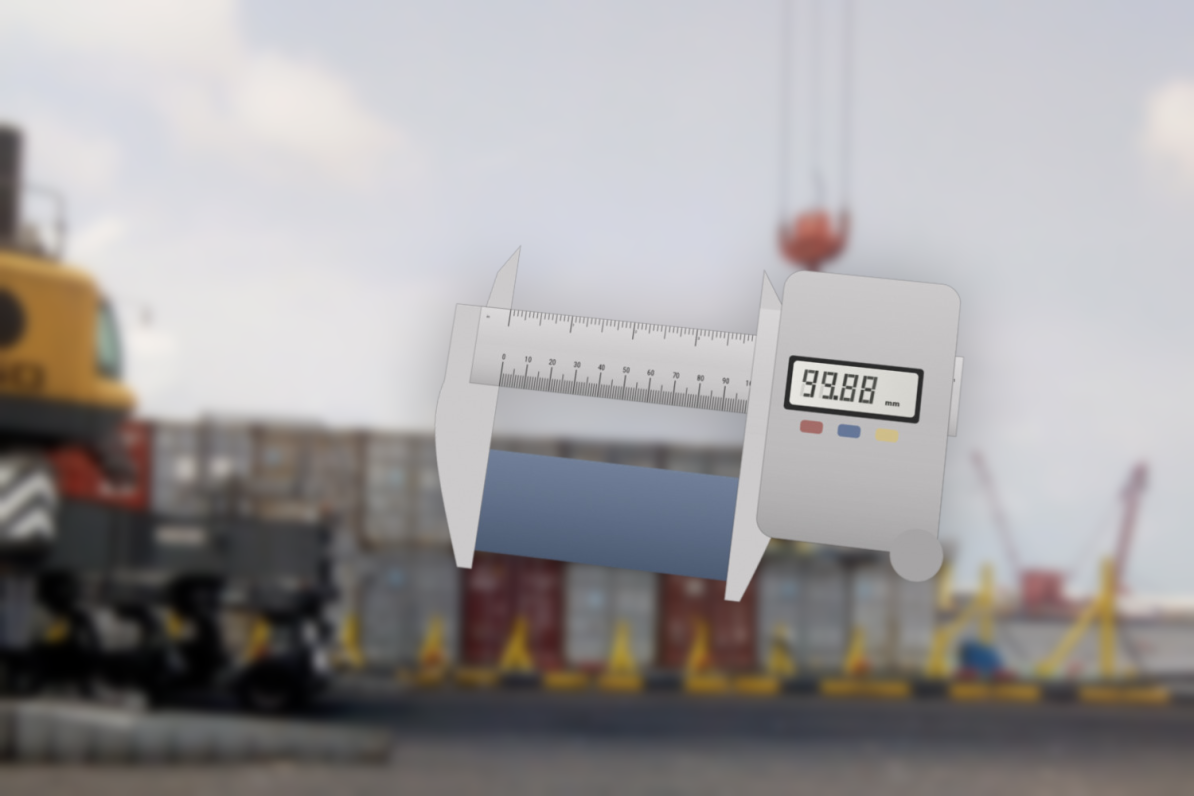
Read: 99.88 mm
